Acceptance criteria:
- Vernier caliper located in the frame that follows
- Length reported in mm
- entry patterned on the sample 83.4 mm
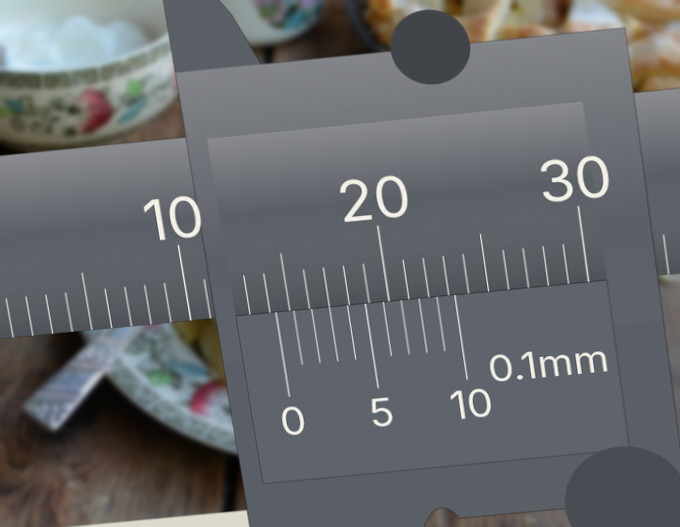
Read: 14.3 mm
